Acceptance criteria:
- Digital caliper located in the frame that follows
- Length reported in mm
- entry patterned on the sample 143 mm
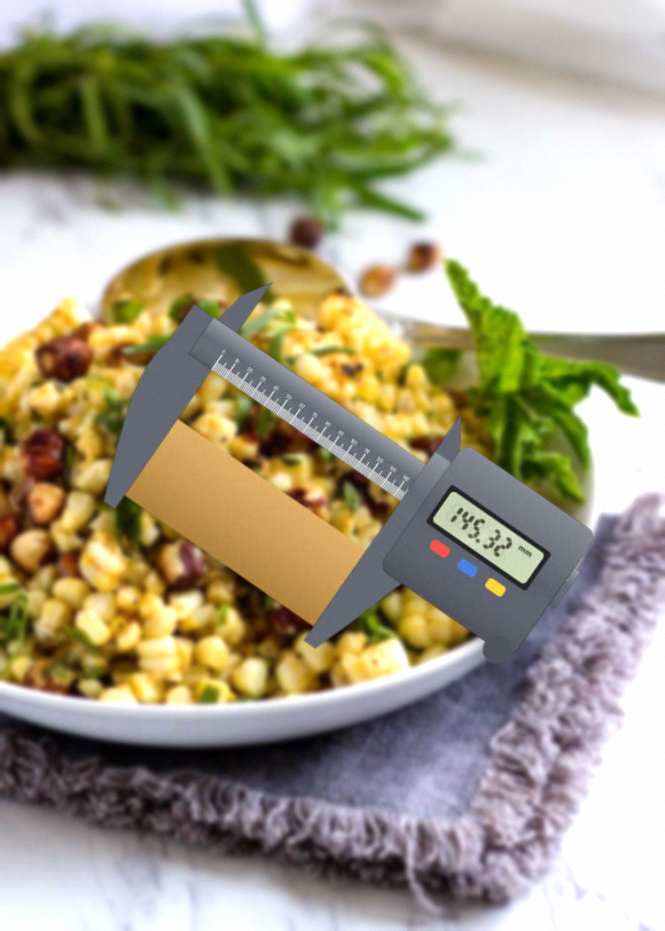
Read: 145.32 mm
